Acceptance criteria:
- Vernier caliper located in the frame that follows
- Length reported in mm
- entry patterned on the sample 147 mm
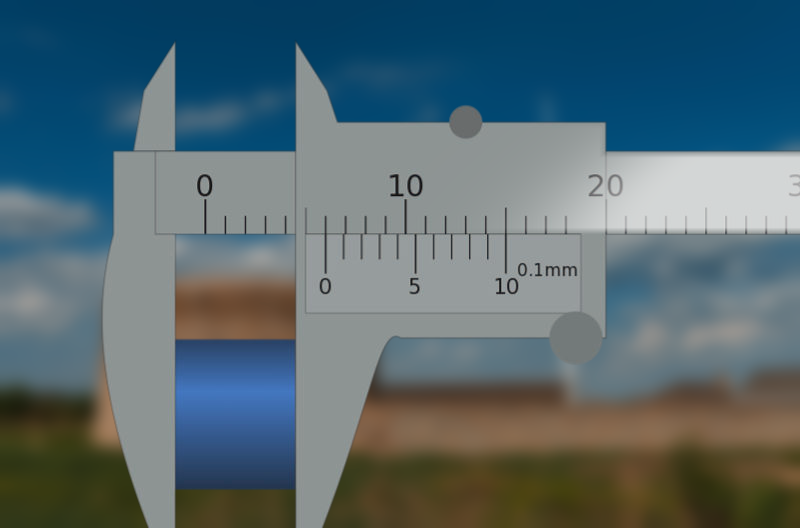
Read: 6.0 mm
